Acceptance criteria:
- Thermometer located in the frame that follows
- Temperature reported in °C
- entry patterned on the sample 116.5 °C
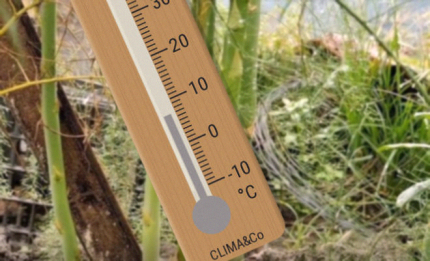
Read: 7 °C
